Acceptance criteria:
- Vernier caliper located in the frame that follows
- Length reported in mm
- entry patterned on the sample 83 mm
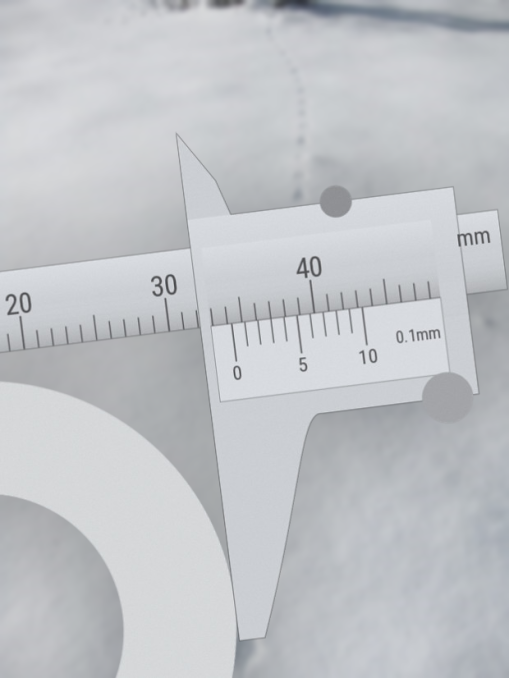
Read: 34.3 mm
